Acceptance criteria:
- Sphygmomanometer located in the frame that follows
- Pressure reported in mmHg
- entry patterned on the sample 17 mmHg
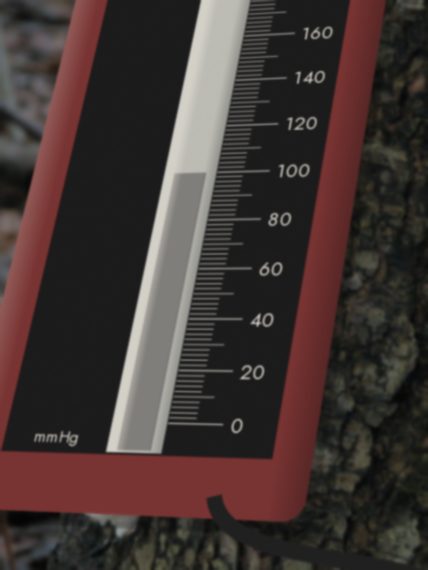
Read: 100 mmHg
